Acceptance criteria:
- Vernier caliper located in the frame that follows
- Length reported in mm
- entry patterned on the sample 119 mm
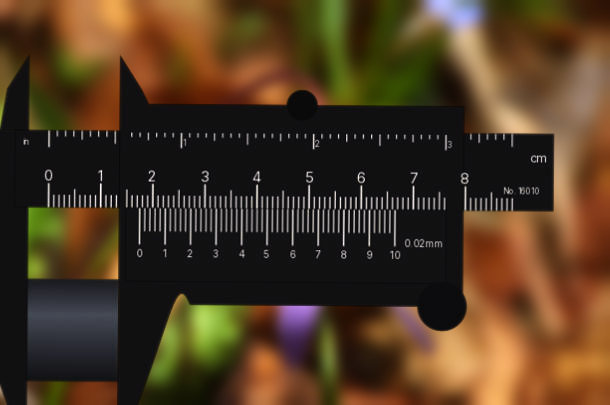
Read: 17.5 mm
